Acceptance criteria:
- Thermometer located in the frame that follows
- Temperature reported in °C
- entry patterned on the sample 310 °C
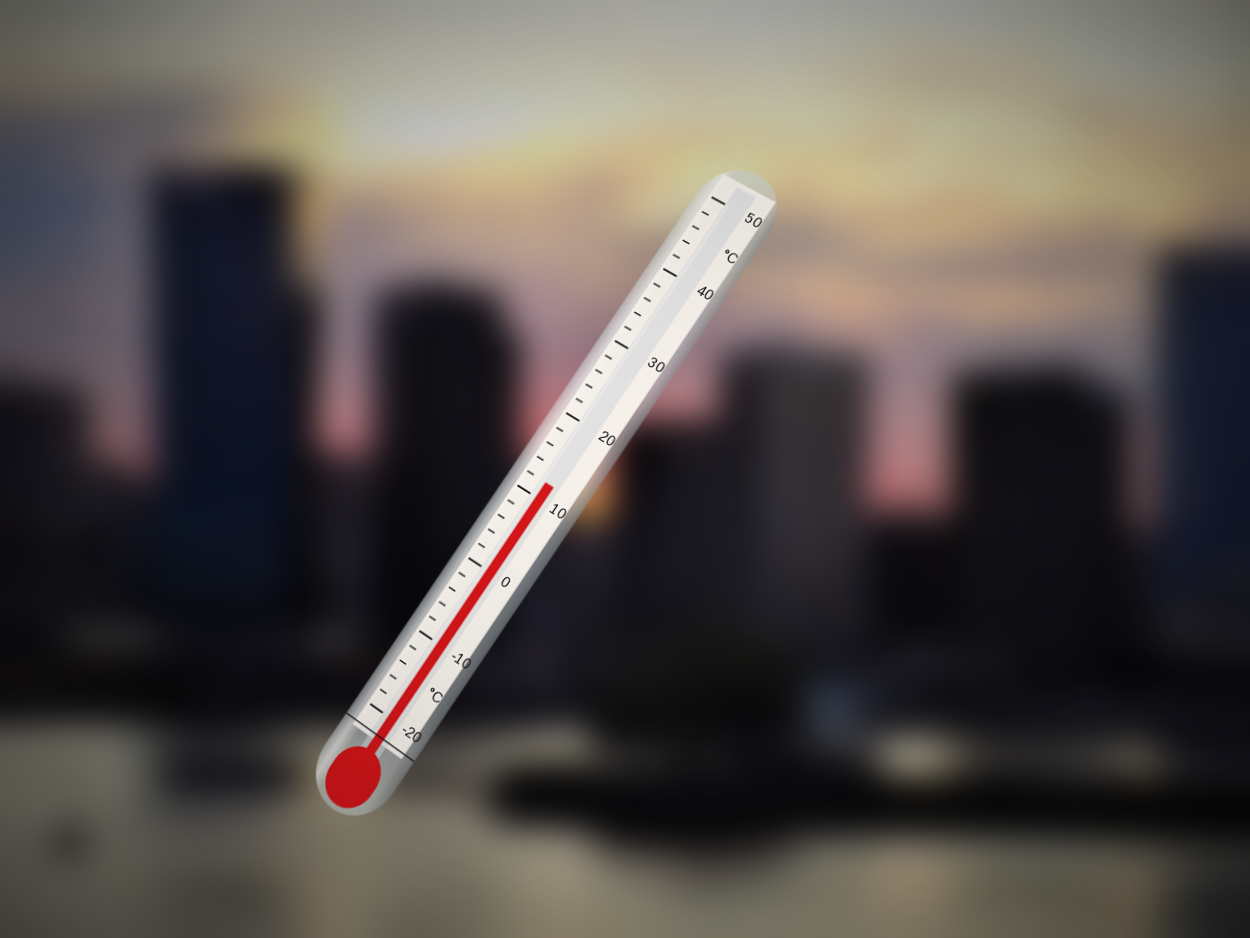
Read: 12 °C
